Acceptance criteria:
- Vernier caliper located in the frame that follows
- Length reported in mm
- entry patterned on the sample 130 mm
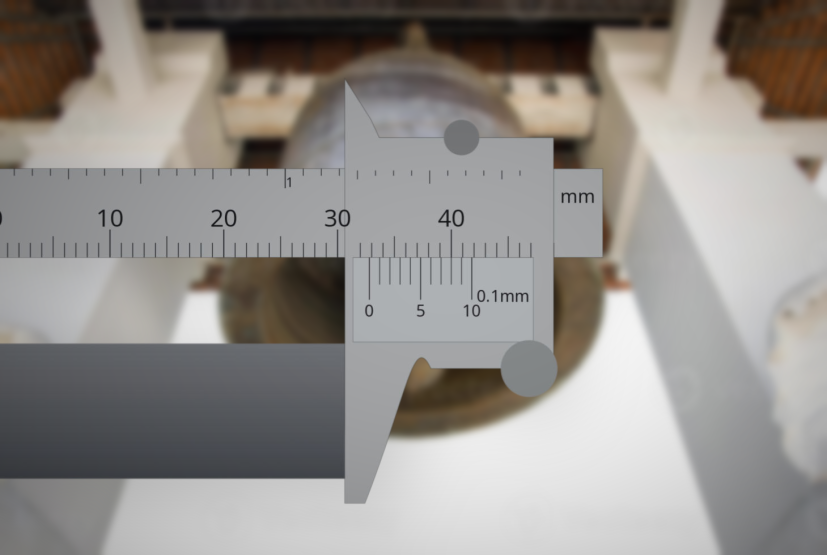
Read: 32.8 mm
